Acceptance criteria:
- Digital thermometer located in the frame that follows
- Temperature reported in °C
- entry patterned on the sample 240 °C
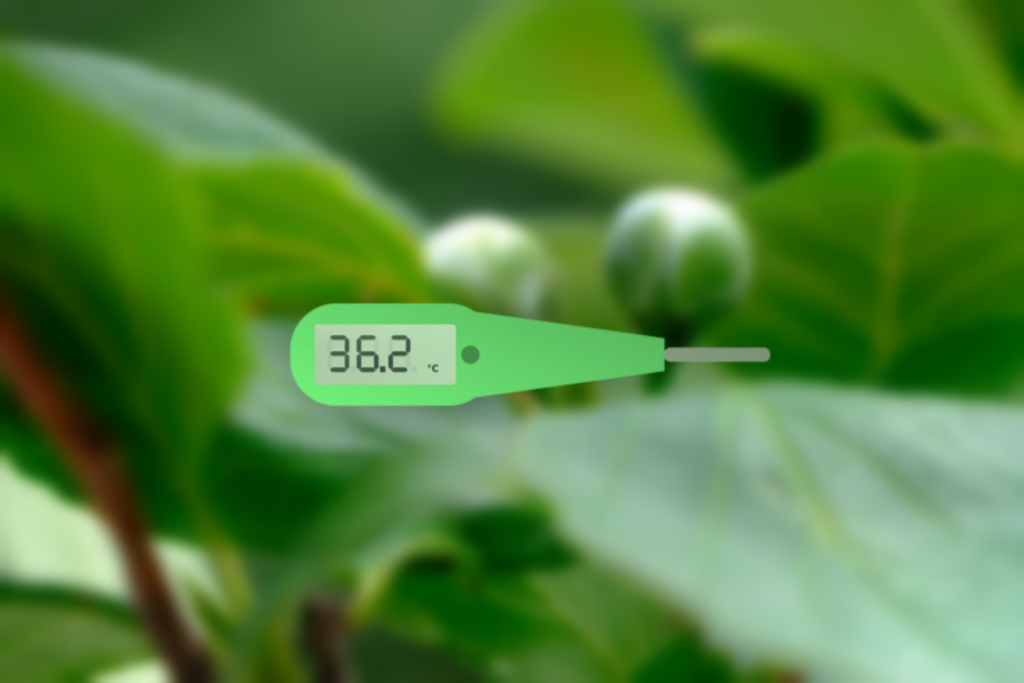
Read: 36.2 °C
